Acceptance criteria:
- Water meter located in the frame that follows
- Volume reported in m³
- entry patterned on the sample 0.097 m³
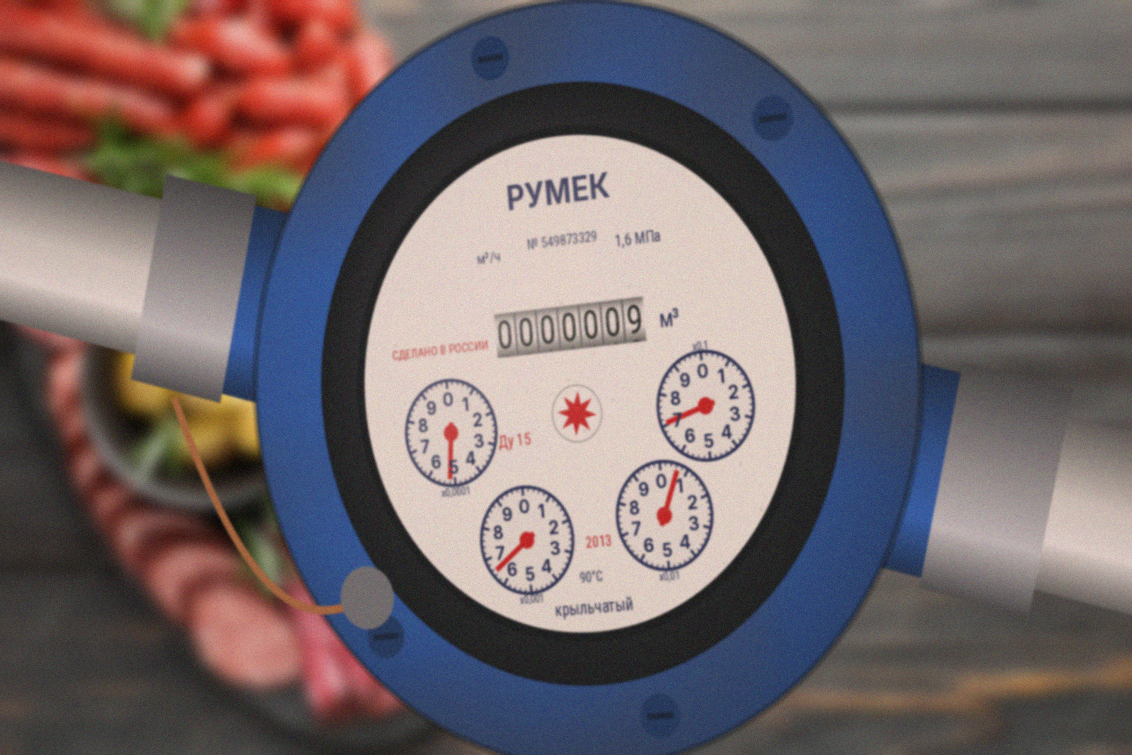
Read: 9.7065 m³
